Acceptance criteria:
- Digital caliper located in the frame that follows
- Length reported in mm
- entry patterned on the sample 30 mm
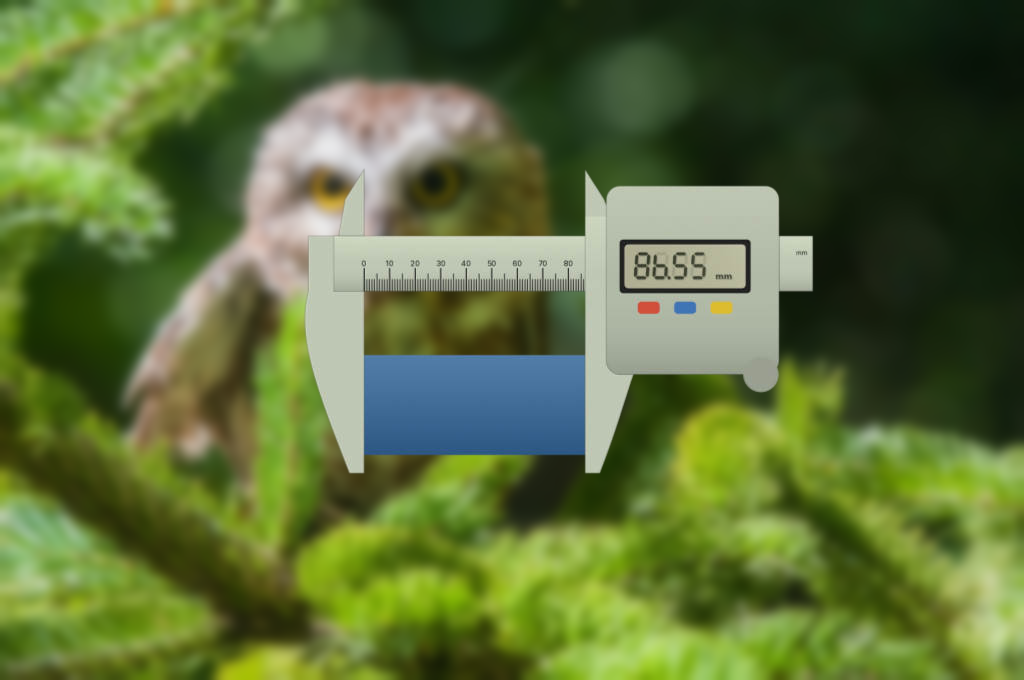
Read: 86.55 mm
